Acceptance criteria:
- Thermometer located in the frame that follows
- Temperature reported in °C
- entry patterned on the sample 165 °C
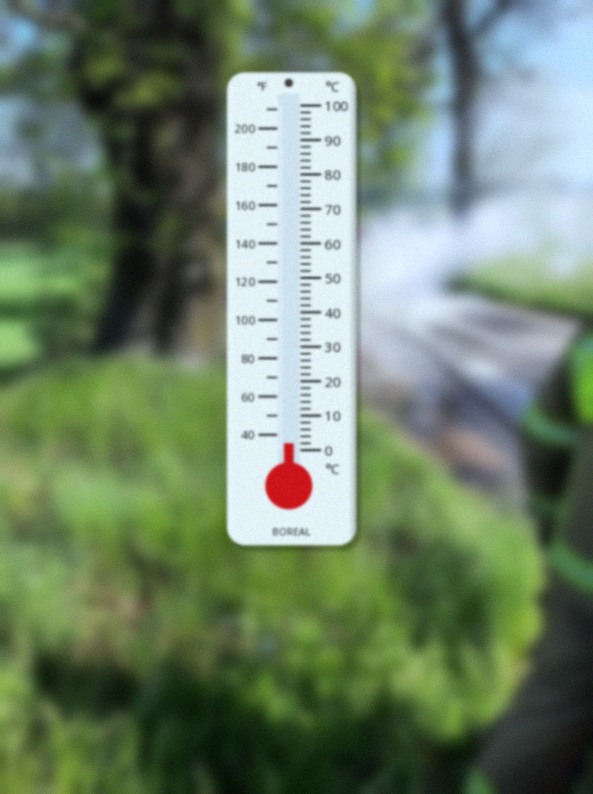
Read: 2 °C
